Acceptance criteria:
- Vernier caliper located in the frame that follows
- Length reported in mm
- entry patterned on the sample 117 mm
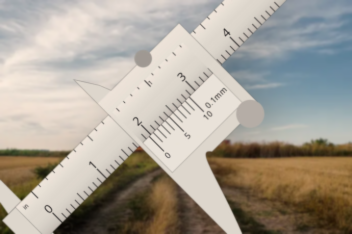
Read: 19.6 mm
